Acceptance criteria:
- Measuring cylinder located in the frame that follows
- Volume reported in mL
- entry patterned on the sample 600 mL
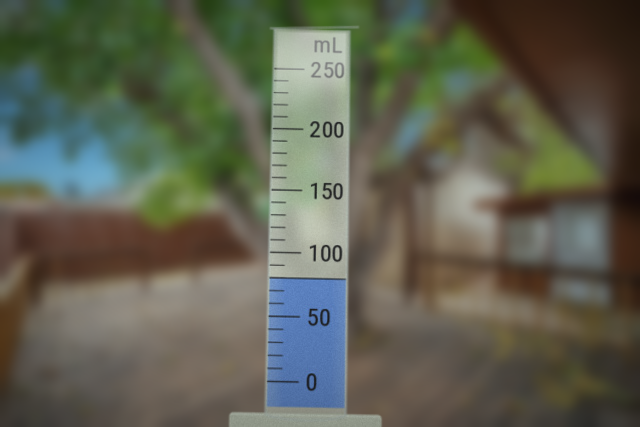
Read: 80 mL
